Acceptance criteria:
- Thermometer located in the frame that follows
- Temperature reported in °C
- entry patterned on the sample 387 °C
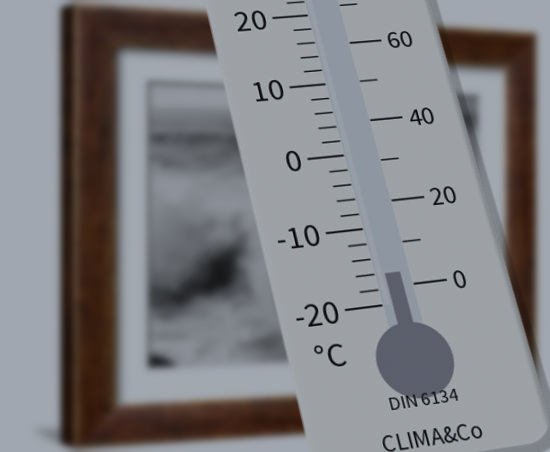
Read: -16 °C
